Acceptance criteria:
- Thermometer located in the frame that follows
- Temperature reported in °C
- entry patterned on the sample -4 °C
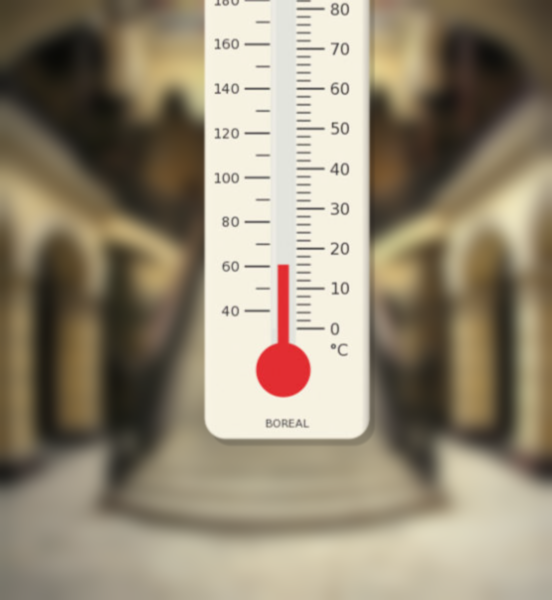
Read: 16 °C
